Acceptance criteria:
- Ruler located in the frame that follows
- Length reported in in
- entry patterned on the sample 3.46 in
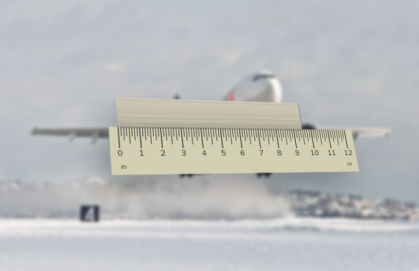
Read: 9.5 in
